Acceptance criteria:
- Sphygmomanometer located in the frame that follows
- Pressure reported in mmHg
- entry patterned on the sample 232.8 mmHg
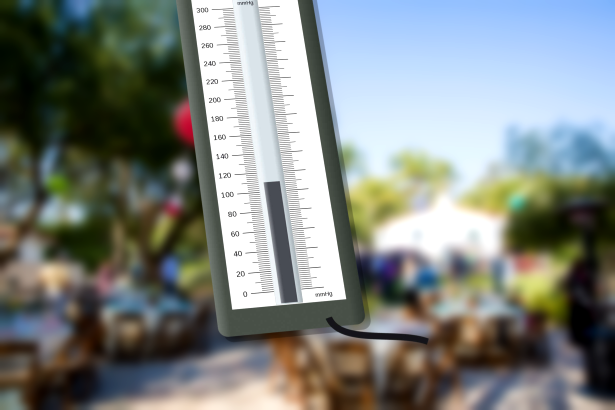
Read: 110 mmHg
